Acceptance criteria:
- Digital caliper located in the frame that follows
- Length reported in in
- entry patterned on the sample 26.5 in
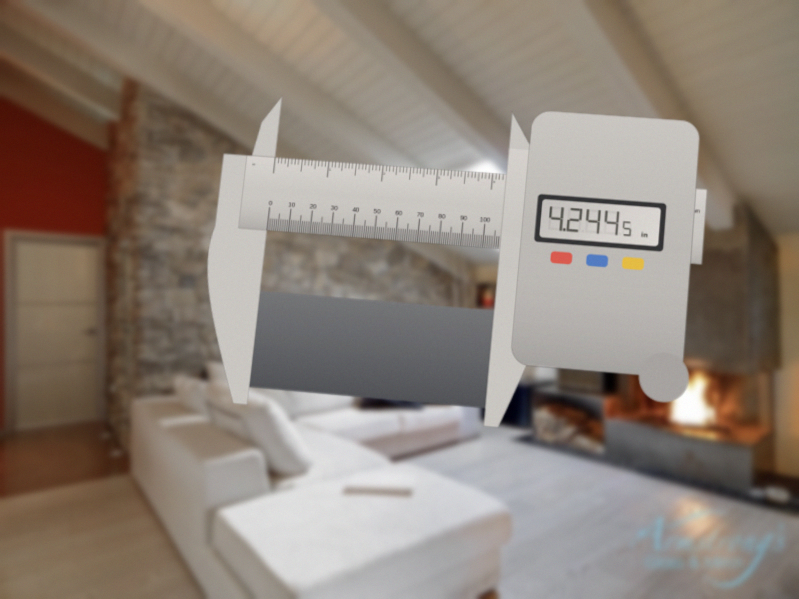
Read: 4.2445 in
